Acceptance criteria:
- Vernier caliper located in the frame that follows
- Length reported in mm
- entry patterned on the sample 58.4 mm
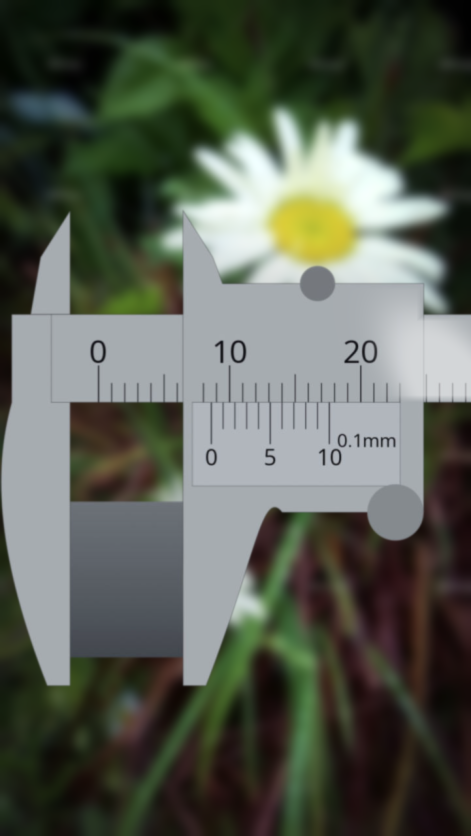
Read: 8.6 mm
